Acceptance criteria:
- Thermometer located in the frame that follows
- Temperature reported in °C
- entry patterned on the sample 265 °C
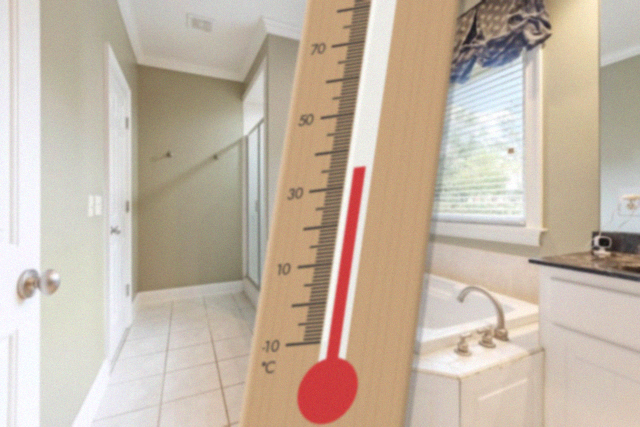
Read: 35 °C
